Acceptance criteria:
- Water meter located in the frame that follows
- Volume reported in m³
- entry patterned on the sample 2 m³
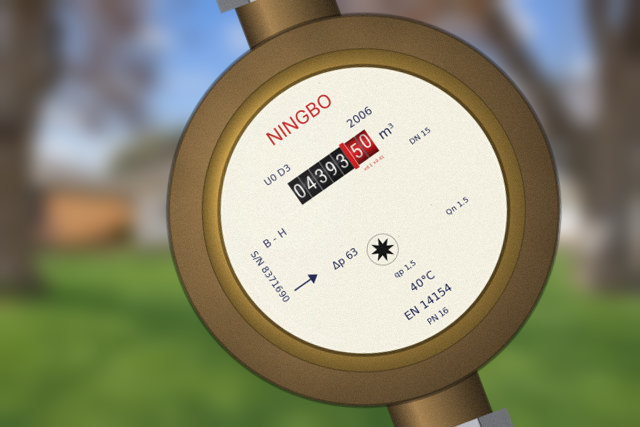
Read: 4393.50 m³
